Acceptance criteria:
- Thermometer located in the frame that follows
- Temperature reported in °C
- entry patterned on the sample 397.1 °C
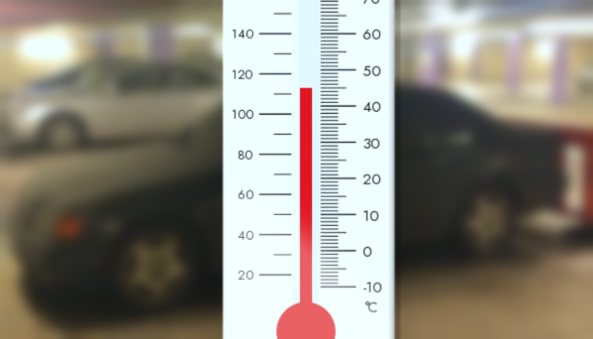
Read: 45 °C
